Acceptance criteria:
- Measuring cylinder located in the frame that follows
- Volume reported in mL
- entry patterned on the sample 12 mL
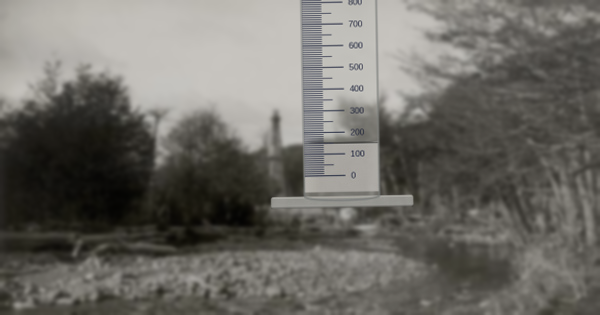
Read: 150 mL
